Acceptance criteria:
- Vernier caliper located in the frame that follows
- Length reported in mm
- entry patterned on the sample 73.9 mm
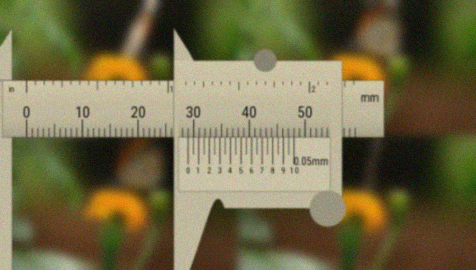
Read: 29.0 mm
